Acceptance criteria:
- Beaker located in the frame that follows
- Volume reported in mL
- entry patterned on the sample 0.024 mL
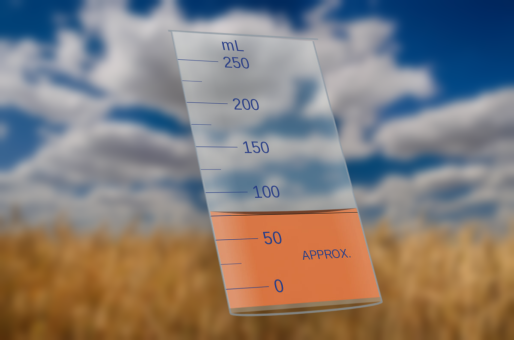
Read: 75 mL
